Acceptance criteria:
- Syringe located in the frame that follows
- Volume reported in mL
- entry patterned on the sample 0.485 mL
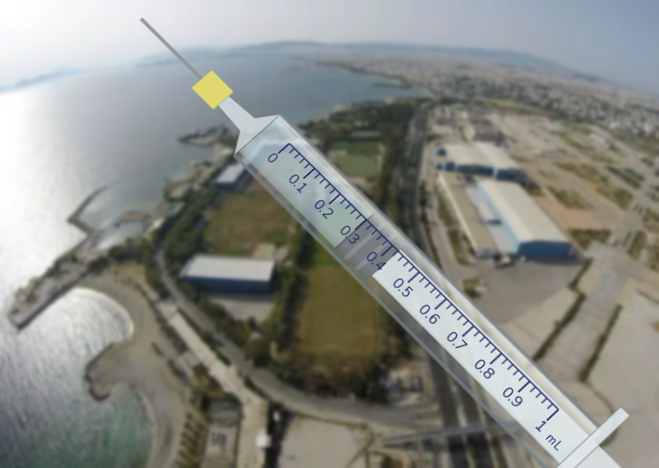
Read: 0.3 mL
